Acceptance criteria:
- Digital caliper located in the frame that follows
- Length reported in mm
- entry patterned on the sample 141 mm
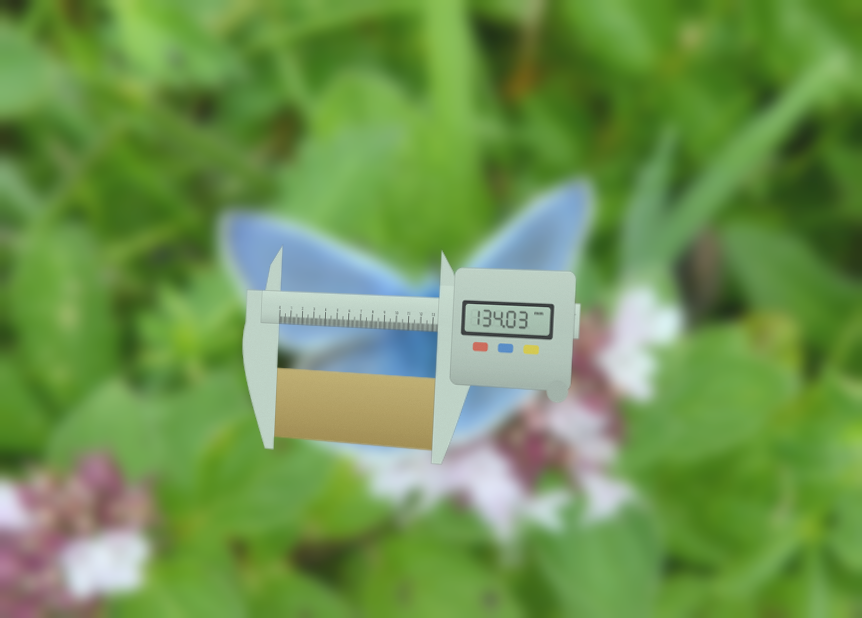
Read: 134.03 mm
